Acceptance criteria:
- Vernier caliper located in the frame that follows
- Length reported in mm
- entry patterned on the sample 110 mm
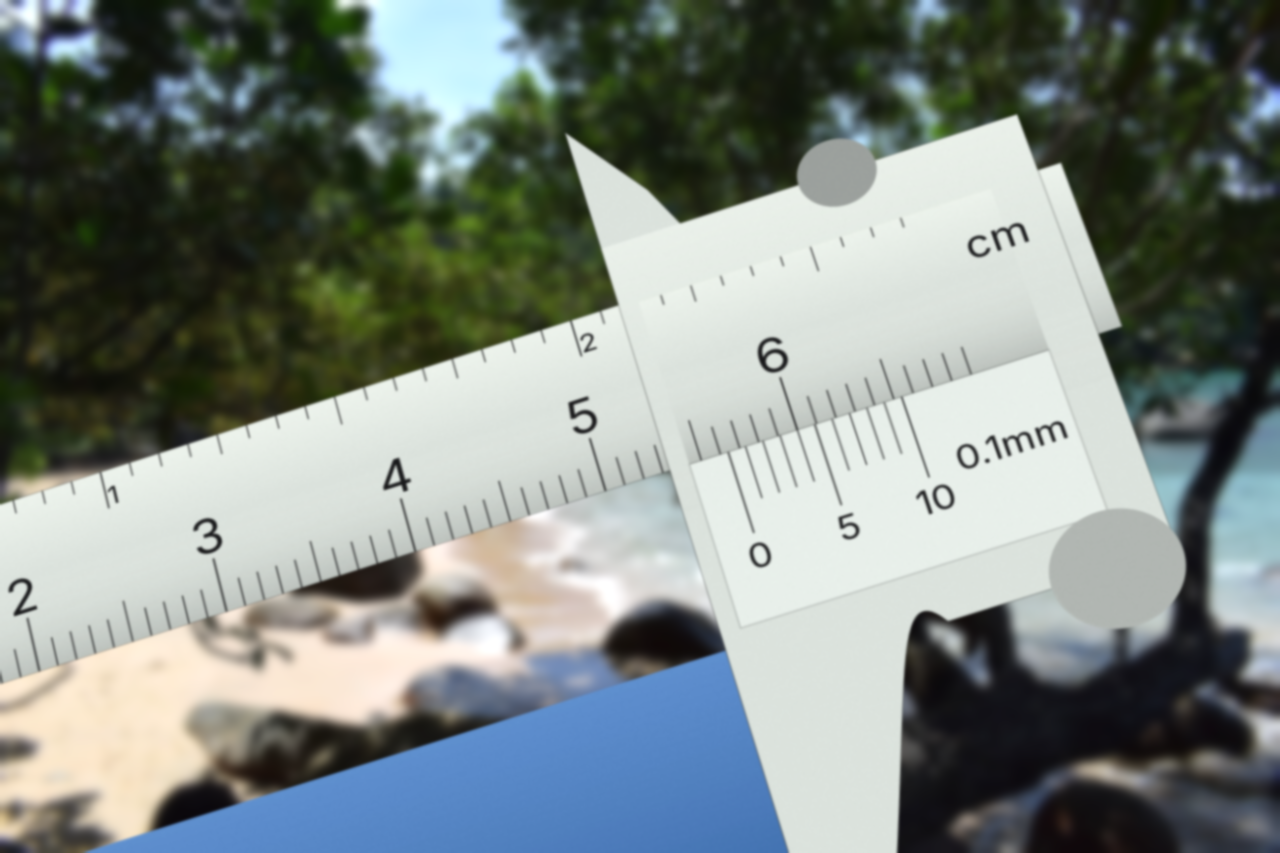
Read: 56.4 mm
